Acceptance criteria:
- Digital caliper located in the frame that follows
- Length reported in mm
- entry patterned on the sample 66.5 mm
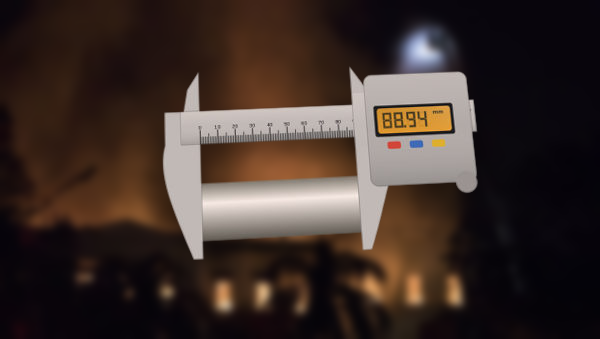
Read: 88.94 mm
